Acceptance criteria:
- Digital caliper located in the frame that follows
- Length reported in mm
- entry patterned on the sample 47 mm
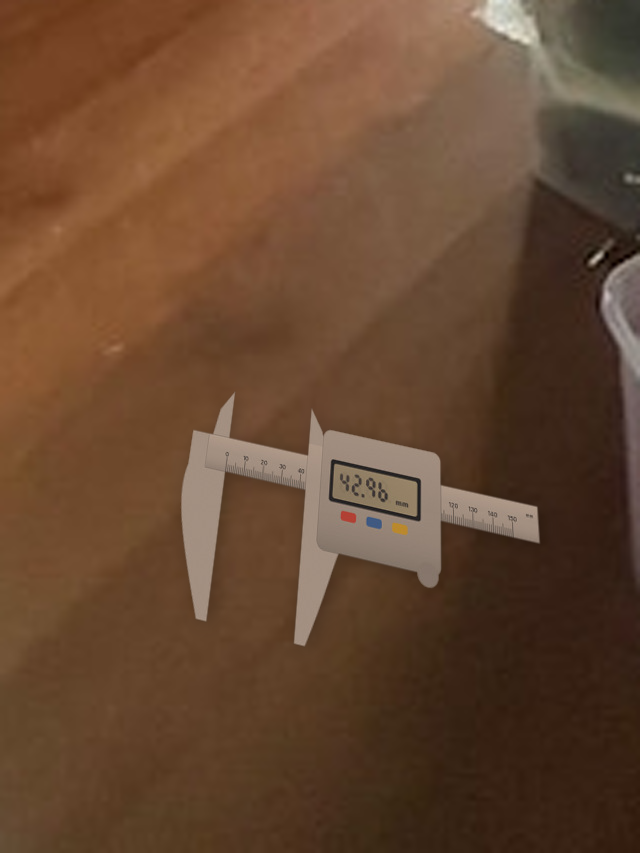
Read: 42.96 mm
